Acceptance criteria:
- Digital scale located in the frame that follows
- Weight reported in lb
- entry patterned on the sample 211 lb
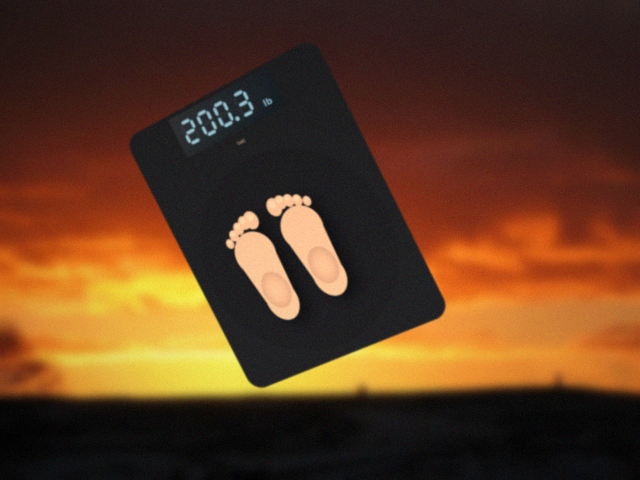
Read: 200.3 lb
